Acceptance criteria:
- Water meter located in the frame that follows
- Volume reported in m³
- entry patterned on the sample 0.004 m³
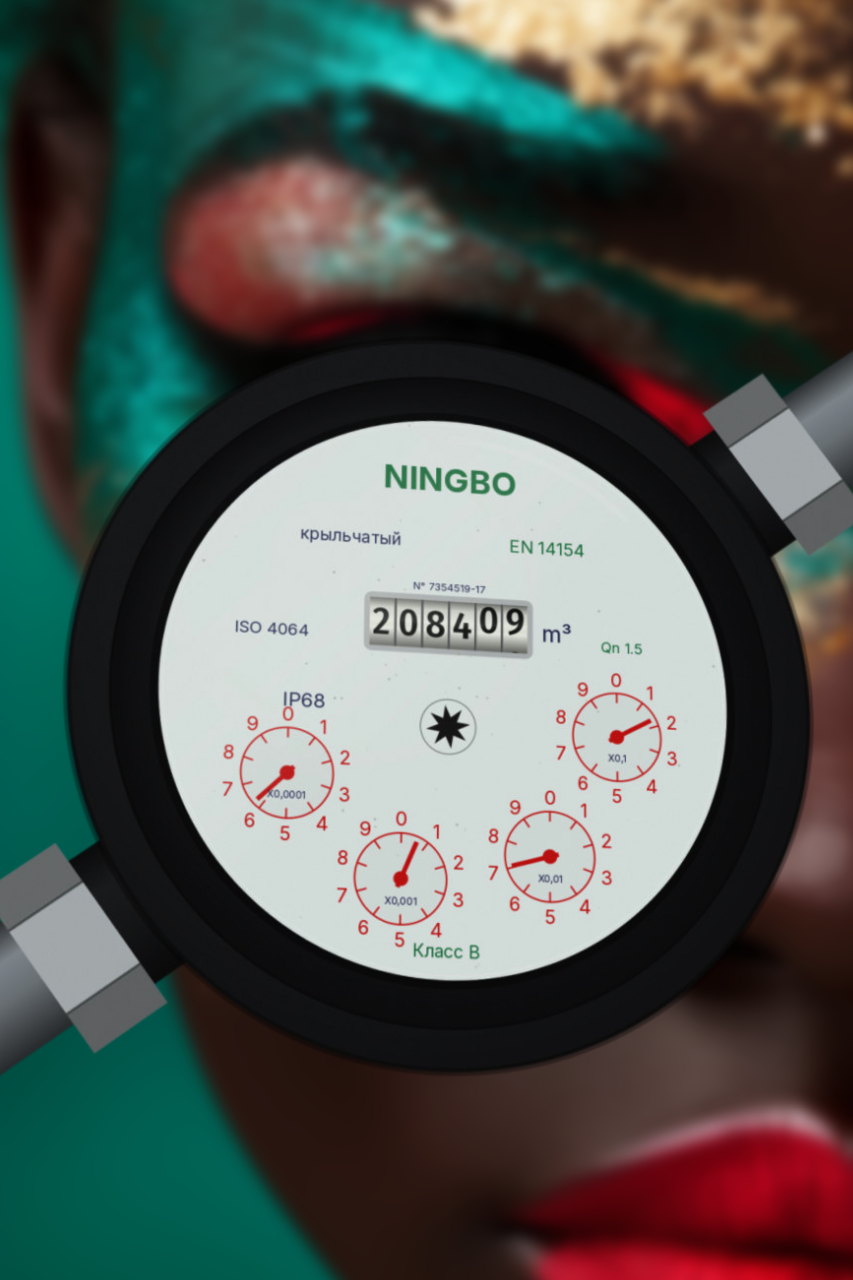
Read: 208409.1706 m³
